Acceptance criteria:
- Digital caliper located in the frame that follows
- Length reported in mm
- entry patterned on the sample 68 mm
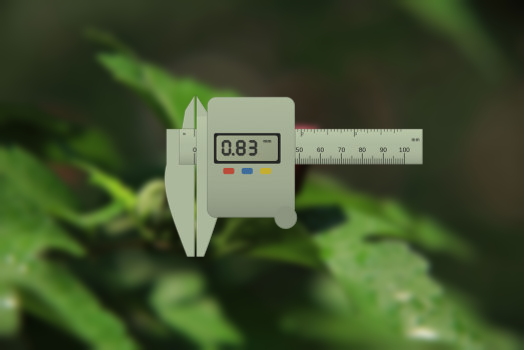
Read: 0.83 mm
